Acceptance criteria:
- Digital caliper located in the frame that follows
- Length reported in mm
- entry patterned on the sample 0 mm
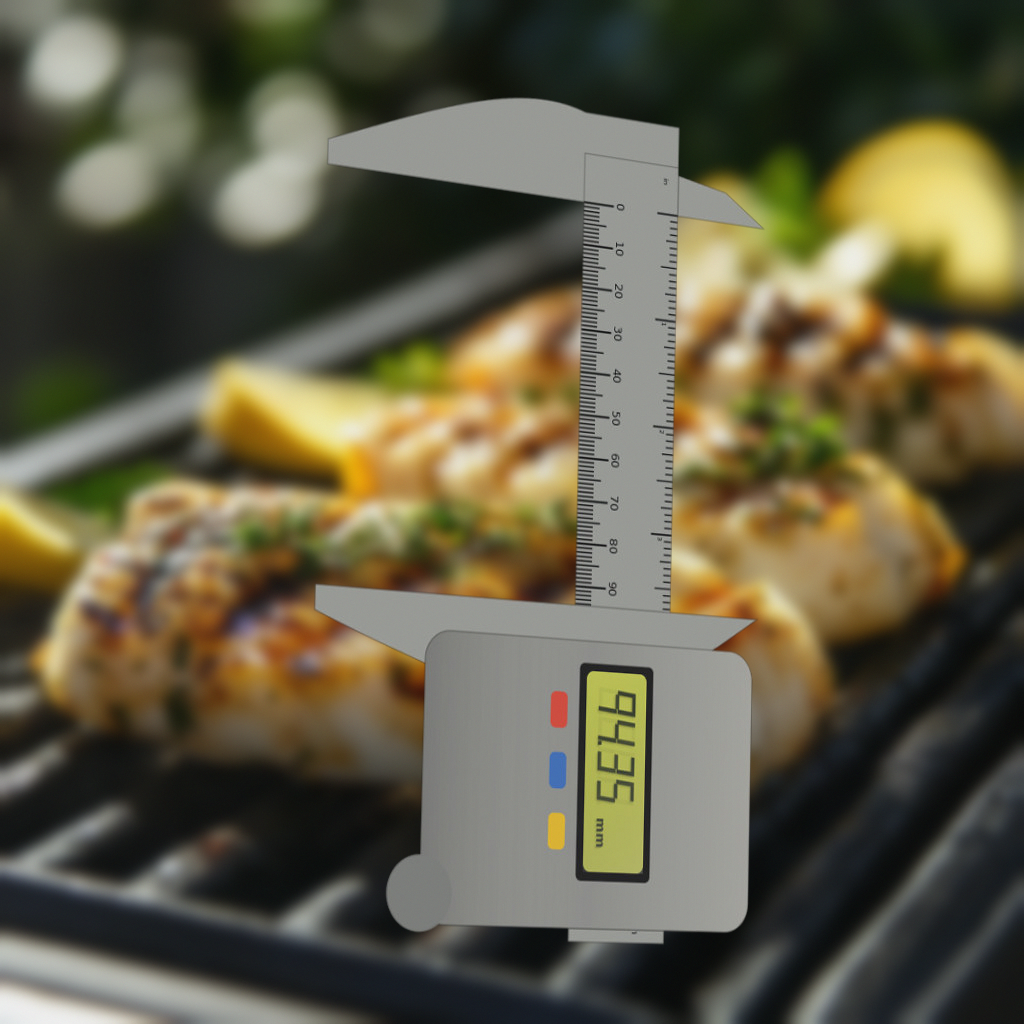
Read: 94.35 mm
